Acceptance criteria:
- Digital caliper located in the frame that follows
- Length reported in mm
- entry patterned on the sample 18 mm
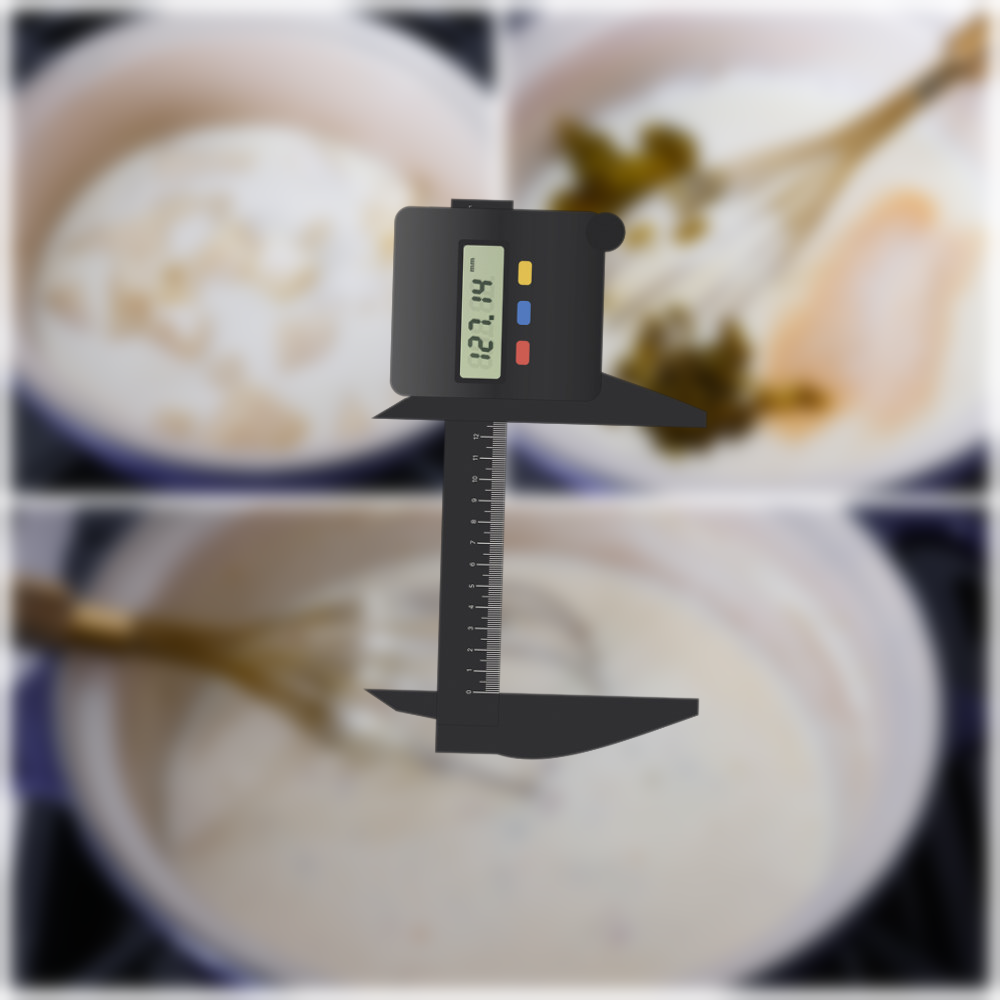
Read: 127.14 mm
